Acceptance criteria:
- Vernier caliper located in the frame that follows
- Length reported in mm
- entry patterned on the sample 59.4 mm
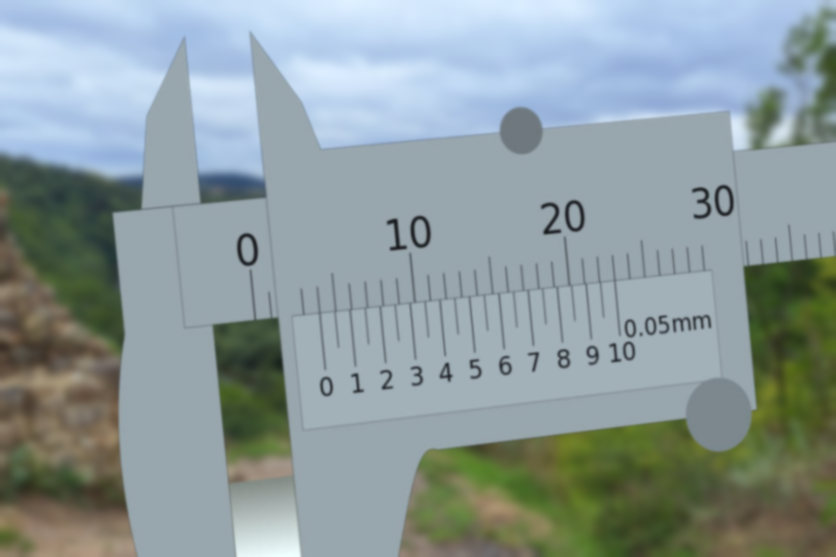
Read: 4.0 mm
